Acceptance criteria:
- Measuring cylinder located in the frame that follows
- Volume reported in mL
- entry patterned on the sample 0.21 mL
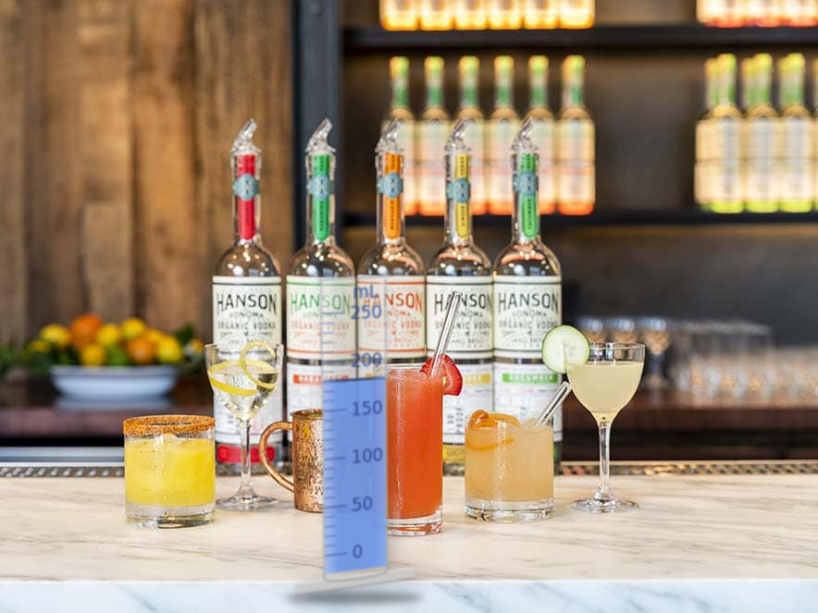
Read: 180 mL
